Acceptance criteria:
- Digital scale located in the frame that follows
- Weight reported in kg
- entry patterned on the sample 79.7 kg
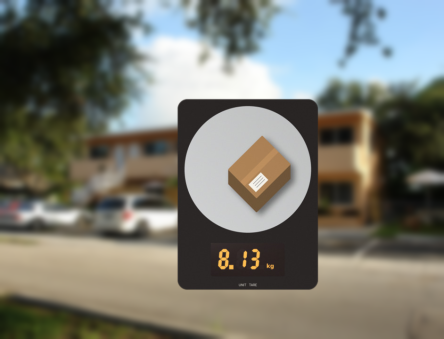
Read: 8.13 kg
